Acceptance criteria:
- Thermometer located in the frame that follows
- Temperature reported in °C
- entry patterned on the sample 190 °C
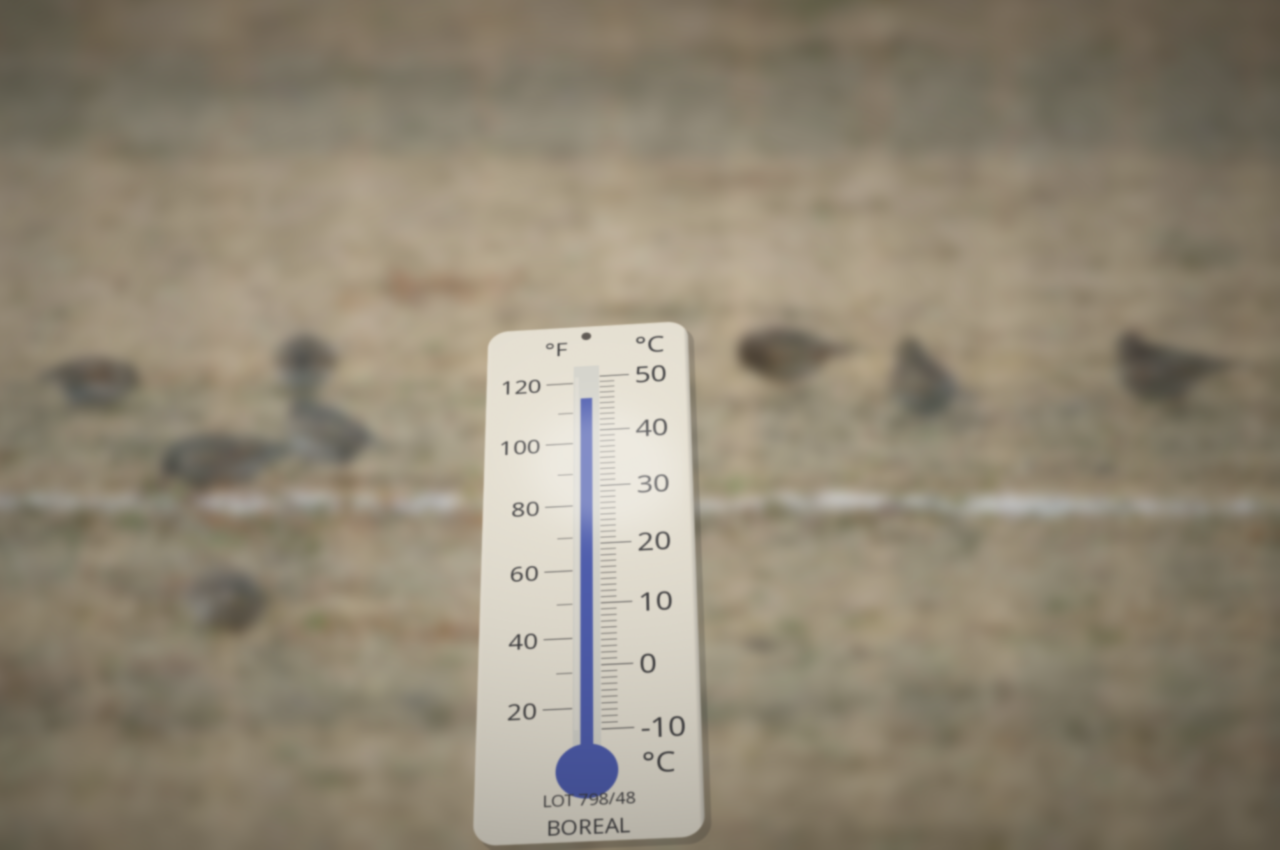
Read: 46 °C
